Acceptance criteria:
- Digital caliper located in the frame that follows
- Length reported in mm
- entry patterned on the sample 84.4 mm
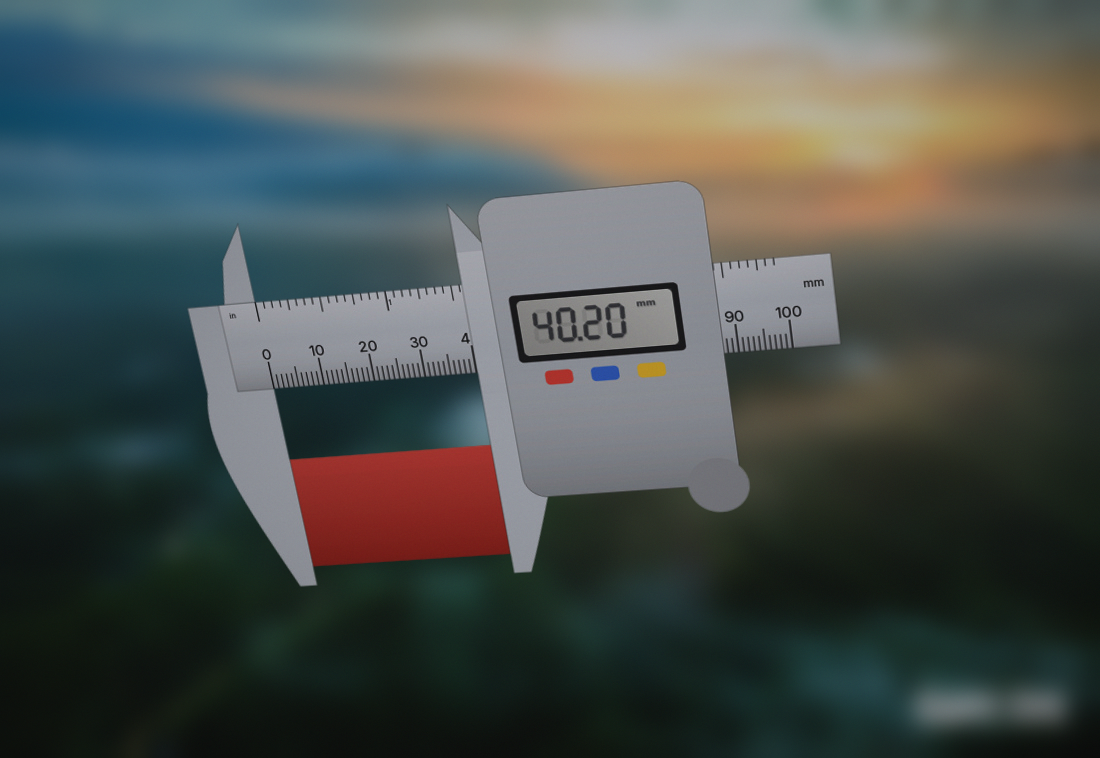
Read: 40.20 mm
